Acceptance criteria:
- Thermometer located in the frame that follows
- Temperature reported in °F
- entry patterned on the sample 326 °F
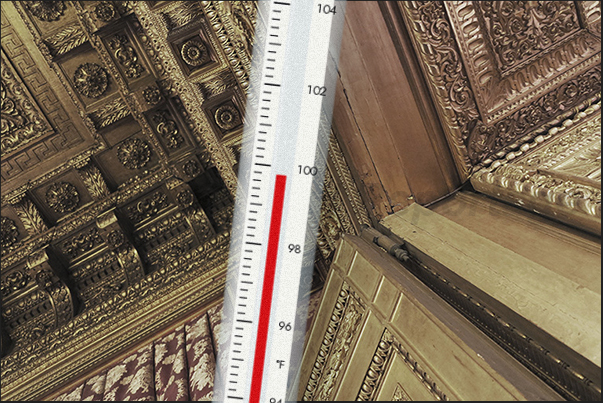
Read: 99.8 °F
